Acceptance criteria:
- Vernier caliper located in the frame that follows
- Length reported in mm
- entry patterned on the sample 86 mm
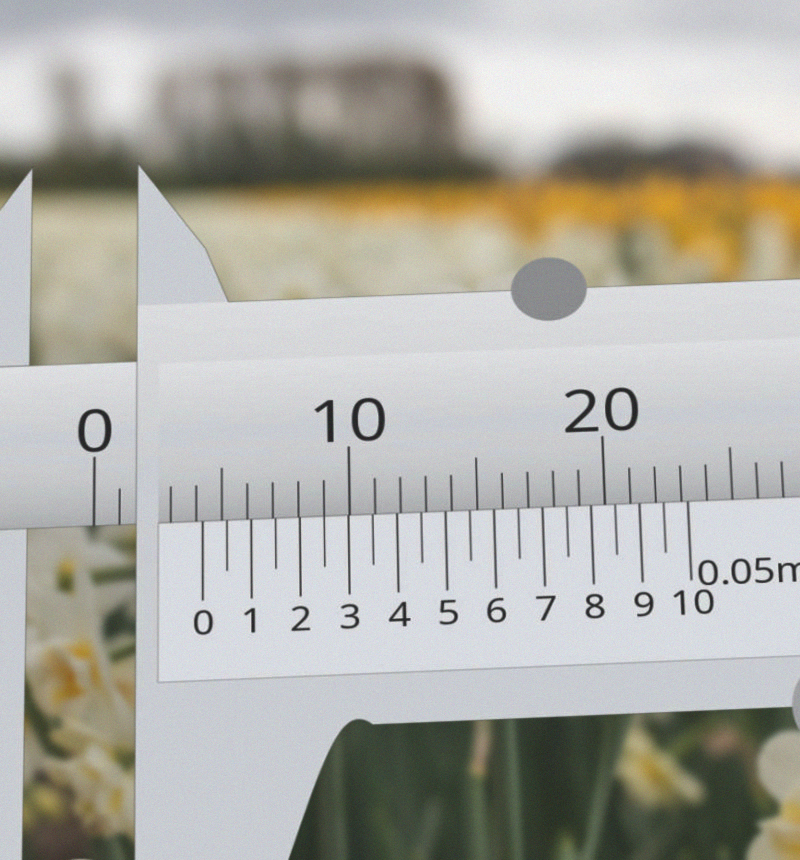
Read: 4.25 mm
